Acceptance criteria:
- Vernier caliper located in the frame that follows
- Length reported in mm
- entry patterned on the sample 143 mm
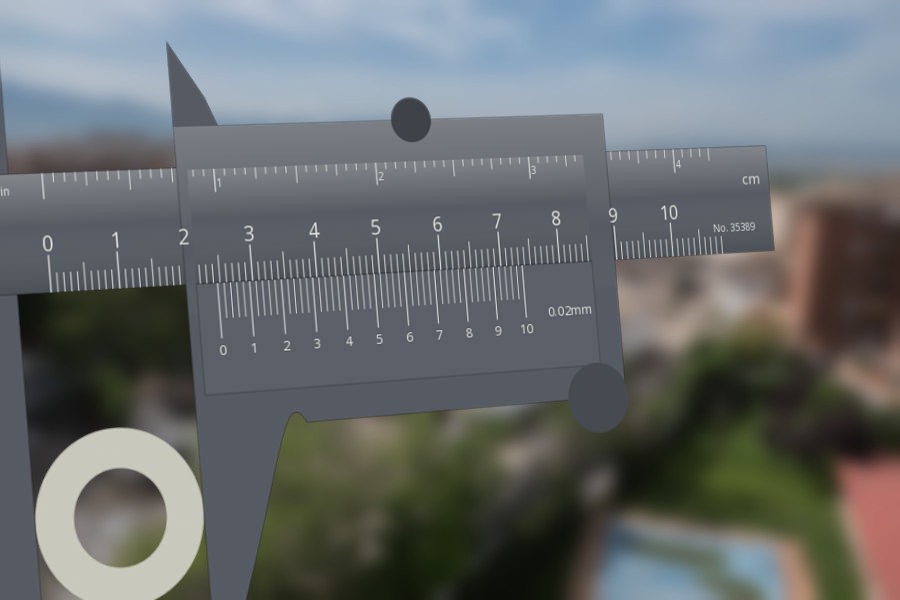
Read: 24.6 mm
